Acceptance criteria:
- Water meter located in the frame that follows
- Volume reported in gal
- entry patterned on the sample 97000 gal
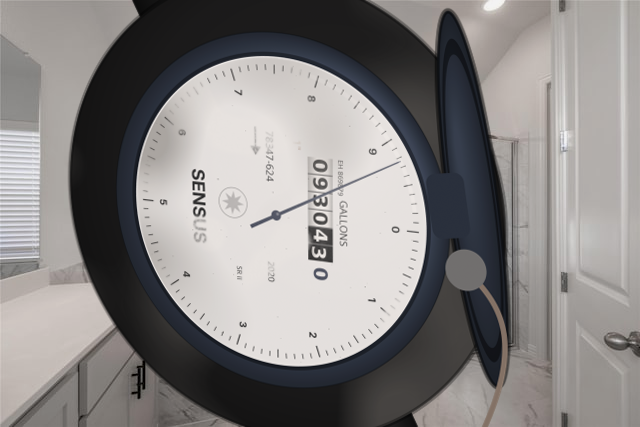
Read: 930429.2 gal
